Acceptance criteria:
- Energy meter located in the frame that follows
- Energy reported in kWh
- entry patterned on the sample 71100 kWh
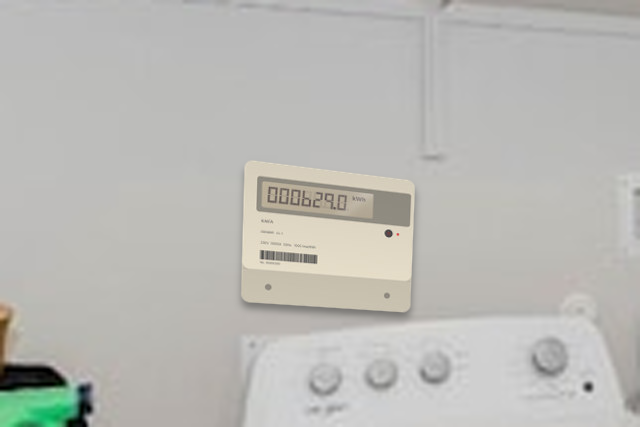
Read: 629.0 kWh
